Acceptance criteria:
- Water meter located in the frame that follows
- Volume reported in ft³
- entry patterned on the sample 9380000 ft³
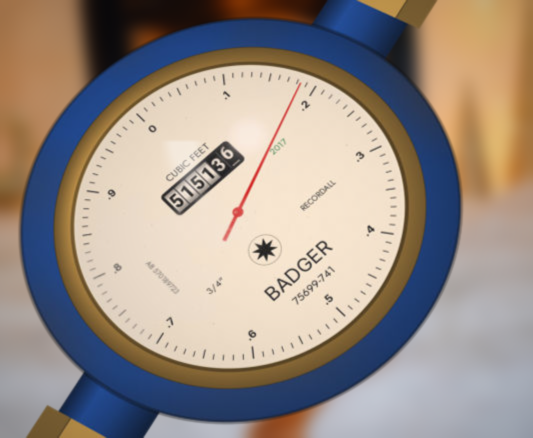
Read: 515136.18 ft³
